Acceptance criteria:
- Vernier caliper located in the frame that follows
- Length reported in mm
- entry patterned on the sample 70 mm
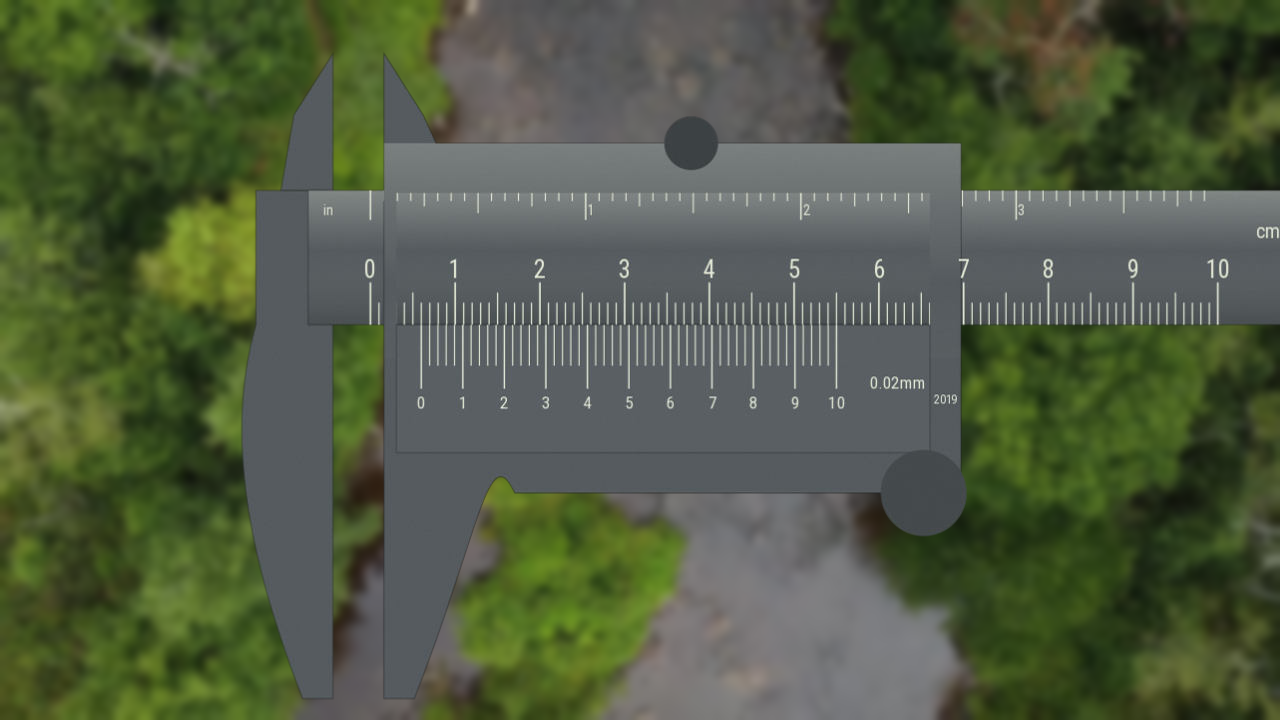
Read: 6.0 mm
